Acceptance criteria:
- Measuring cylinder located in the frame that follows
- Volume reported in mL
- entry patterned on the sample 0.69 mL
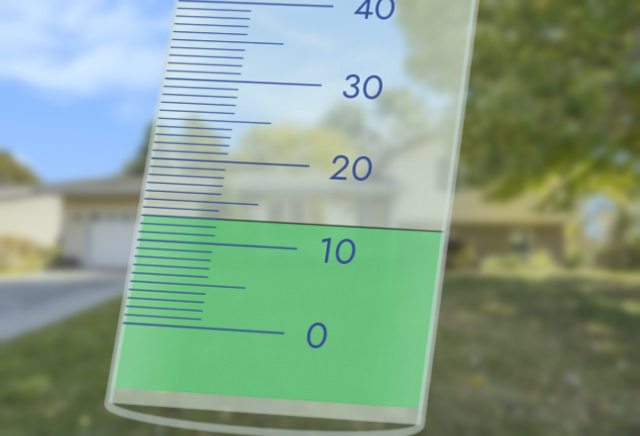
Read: 13 mL
